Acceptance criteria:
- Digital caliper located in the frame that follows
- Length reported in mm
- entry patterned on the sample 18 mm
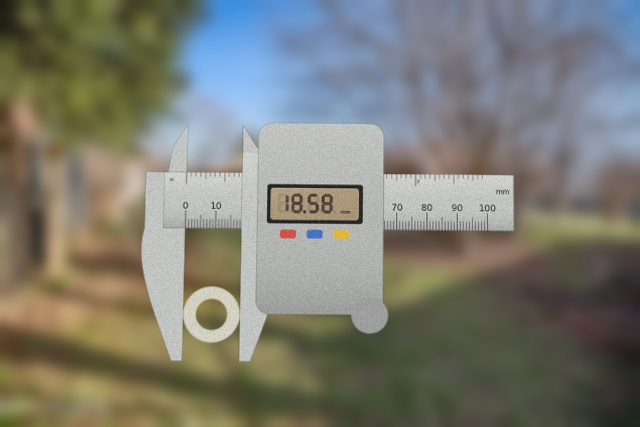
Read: 18.58 mm
